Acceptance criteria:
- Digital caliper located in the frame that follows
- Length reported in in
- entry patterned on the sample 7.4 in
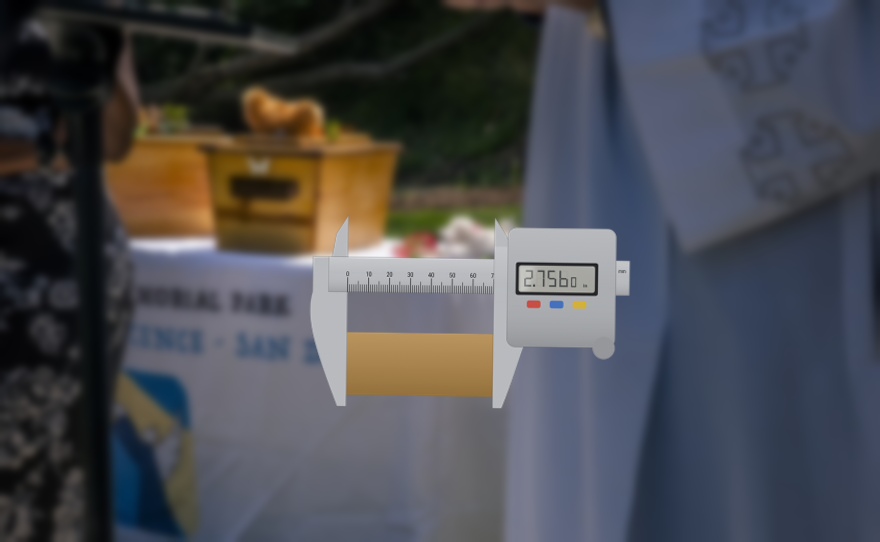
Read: 2.7560 in
